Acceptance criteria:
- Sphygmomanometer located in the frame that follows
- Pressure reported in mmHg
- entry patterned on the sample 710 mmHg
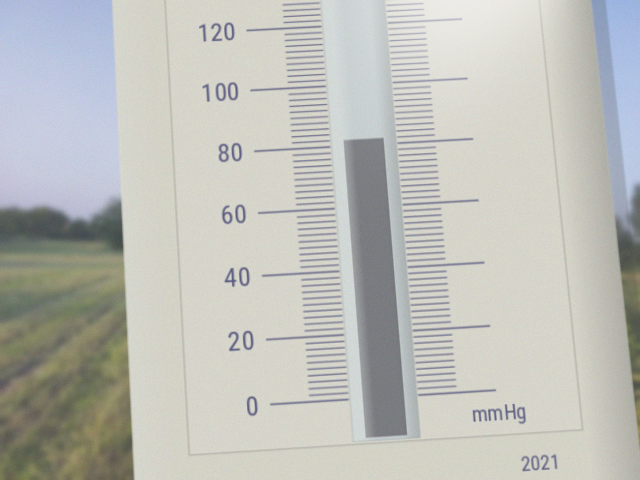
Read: 82 mmHg
